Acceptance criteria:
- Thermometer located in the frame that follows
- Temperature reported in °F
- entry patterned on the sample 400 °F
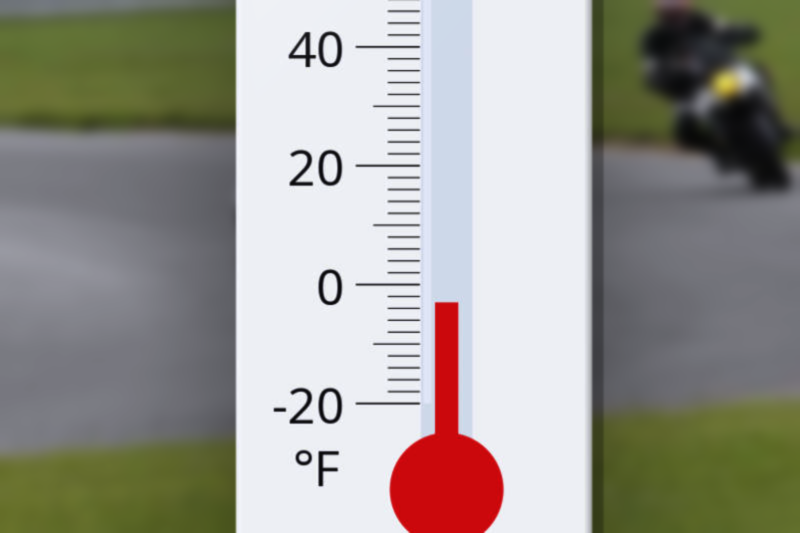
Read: -3 °F
